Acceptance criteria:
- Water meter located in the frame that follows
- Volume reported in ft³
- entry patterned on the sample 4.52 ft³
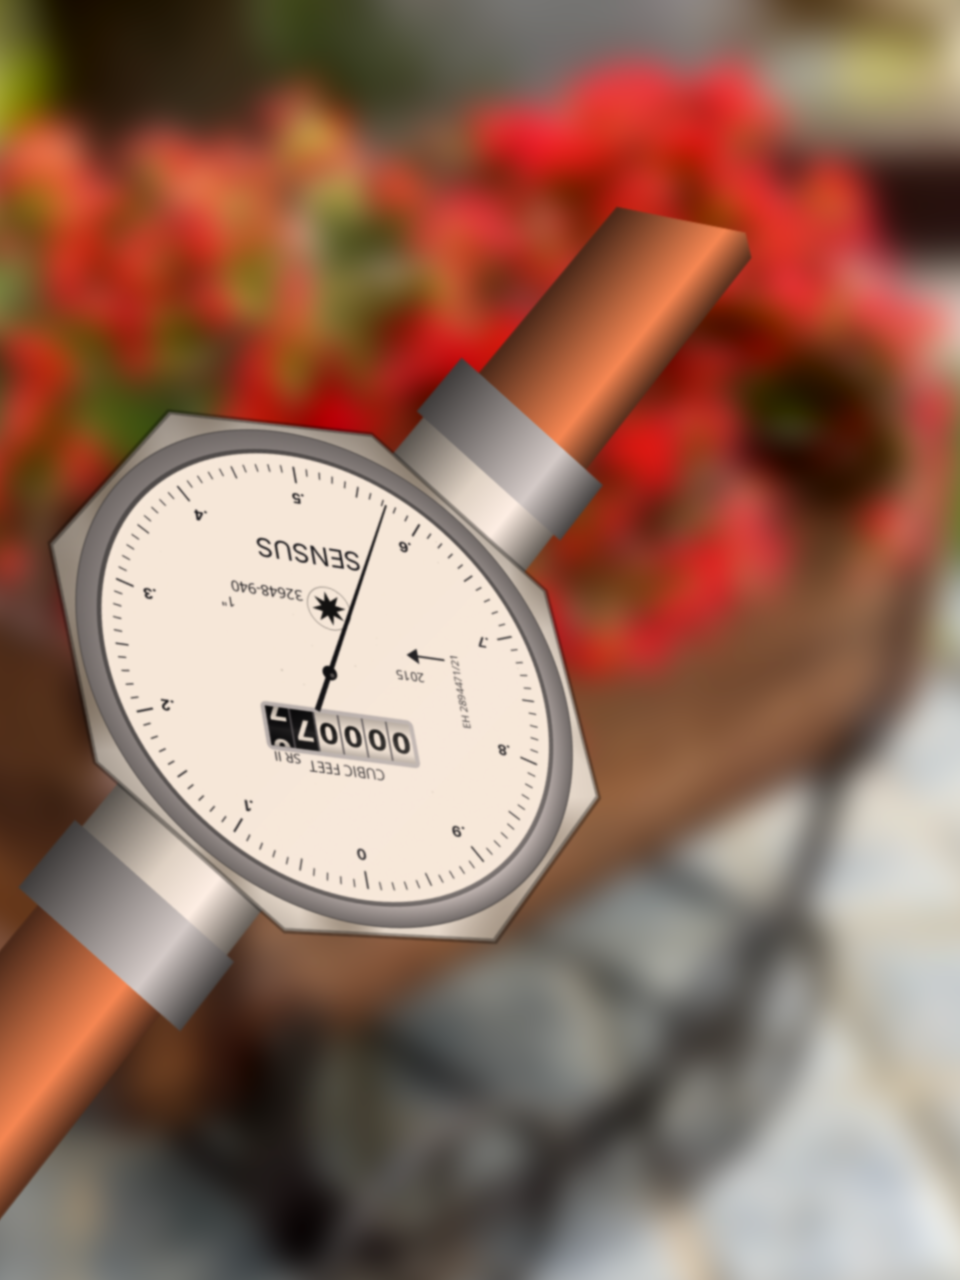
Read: 76.57 ft³
